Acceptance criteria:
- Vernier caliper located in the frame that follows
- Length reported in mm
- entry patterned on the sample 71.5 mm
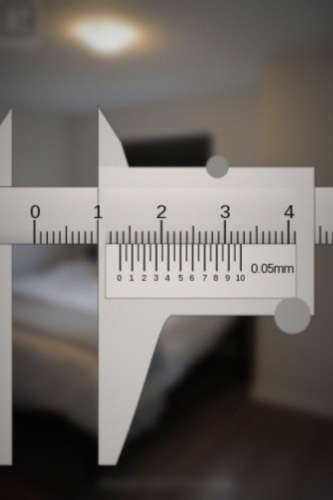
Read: 13.5 mm
